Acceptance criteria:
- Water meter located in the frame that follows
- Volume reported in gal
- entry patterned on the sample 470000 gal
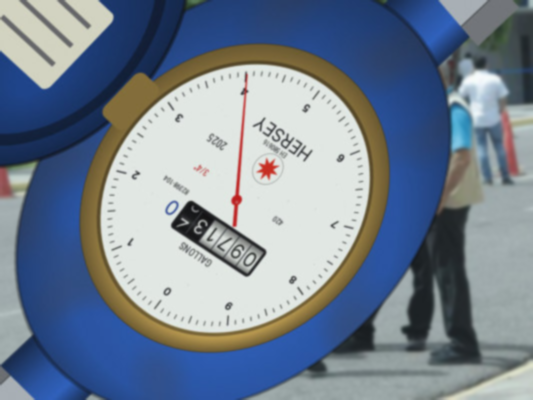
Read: 971324.0 gal
